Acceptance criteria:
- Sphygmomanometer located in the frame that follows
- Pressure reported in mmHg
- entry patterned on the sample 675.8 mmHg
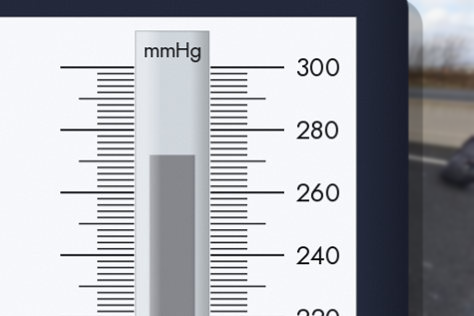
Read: 272 mmHg
